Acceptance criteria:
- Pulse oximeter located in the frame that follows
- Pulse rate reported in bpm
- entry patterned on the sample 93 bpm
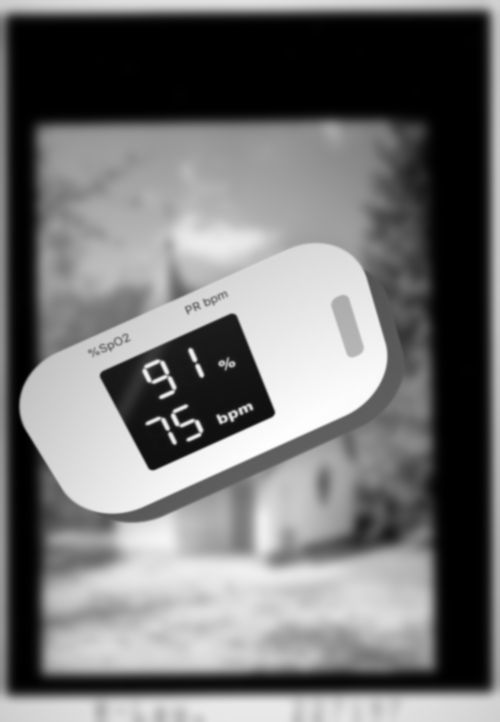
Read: 75 bpm
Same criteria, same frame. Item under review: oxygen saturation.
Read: 91 %
